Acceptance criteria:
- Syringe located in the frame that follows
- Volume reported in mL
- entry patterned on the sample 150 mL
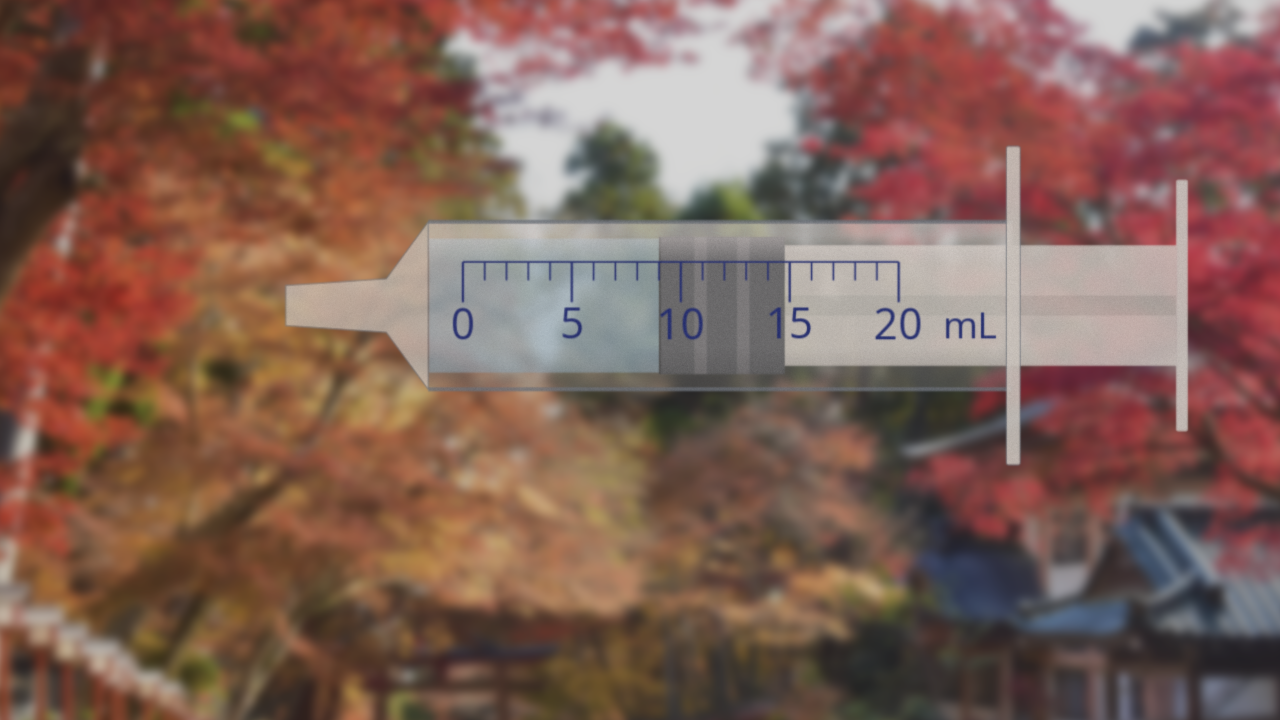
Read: 9 mL
